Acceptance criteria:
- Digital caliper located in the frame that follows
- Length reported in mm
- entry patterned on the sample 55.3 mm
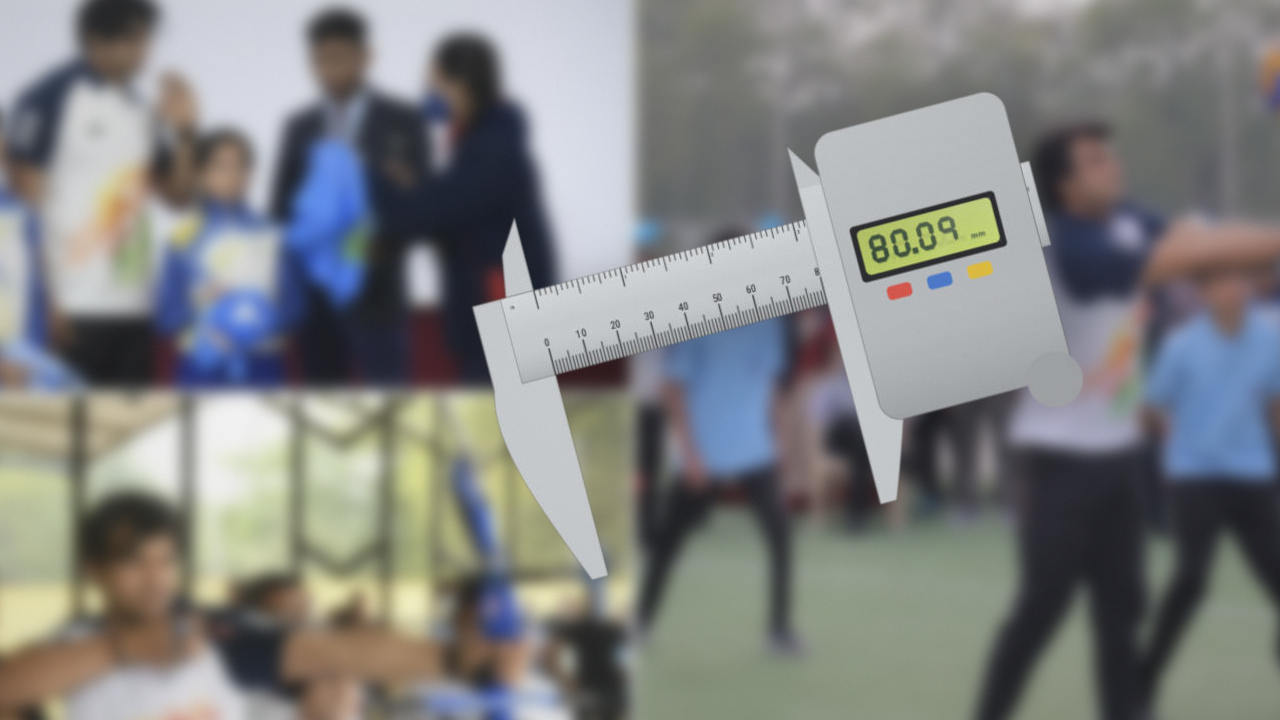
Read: 80.09 mm
